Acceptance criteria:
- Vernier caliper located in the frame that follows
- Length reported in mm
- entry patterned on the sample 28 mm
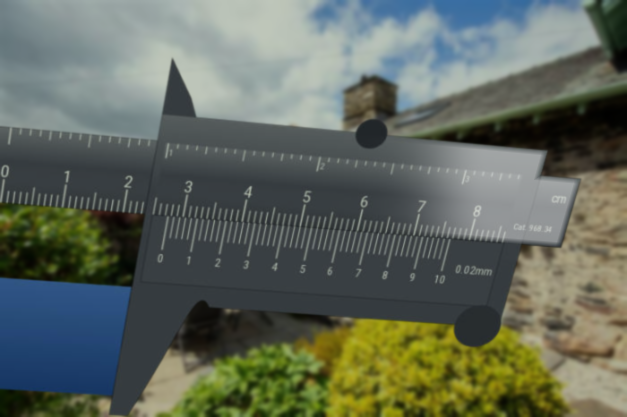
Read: 27.5 mm
